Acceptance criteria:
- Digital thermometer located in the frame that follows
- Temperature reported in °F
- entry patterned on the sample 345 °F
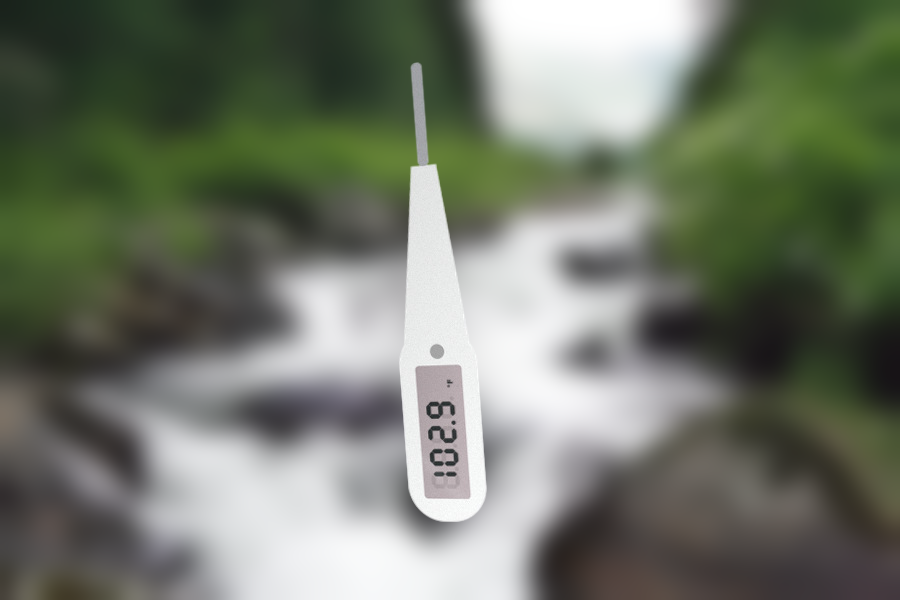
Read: 102.9 °F
